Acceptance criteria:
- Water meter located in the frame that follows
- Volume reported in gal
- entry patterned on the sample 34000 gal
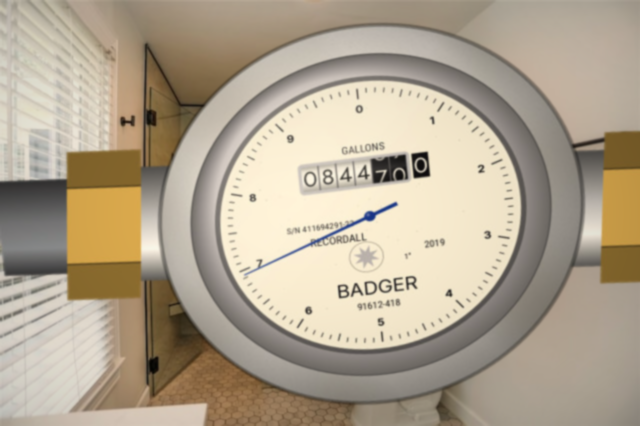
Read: 844696.9 gal
